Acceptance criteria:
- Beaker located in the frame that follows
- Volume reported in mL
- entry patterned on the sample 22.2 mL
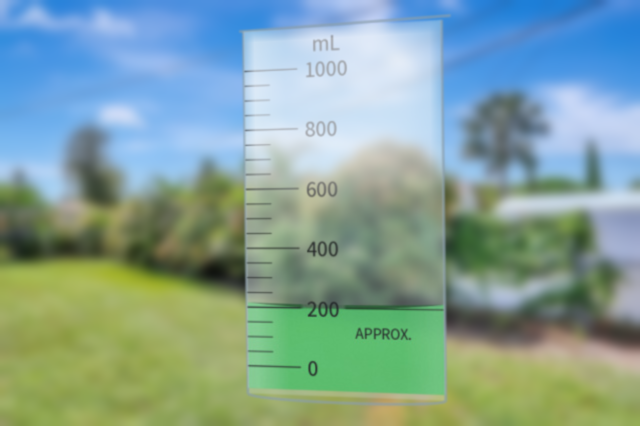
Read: 200 mL
